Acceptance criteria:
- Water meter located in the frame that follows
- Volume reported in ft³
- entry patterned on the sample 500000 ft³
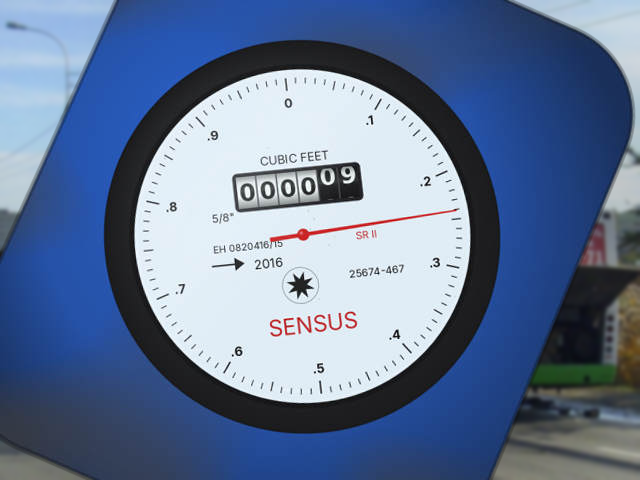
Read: 9.24 ft³
